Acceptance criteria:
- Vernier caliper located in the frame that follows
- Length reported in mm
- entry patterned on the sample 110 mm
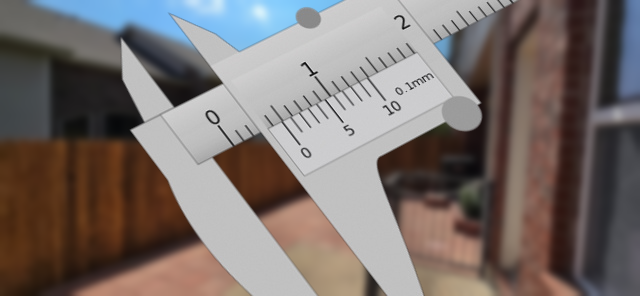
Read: 4.9 mm
